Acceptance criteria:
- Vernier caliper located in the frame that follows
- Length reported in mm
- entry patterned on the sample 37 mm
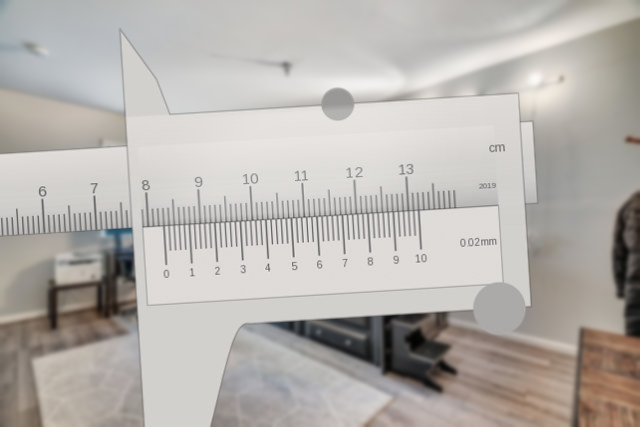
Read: 83.0 mm
